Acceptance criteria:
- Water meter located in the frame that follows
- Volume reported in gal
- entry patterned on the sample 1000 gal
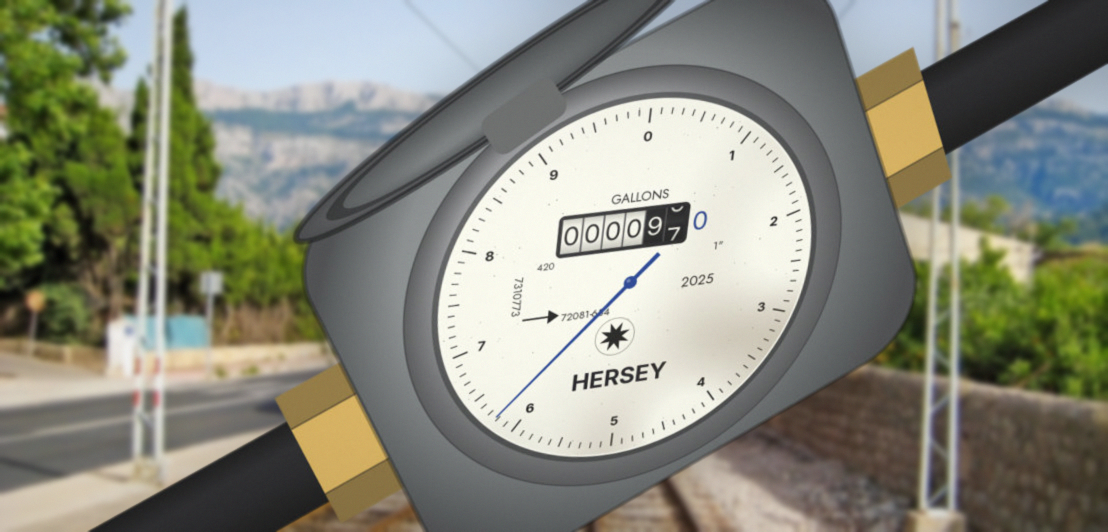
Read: 966.2 gal
